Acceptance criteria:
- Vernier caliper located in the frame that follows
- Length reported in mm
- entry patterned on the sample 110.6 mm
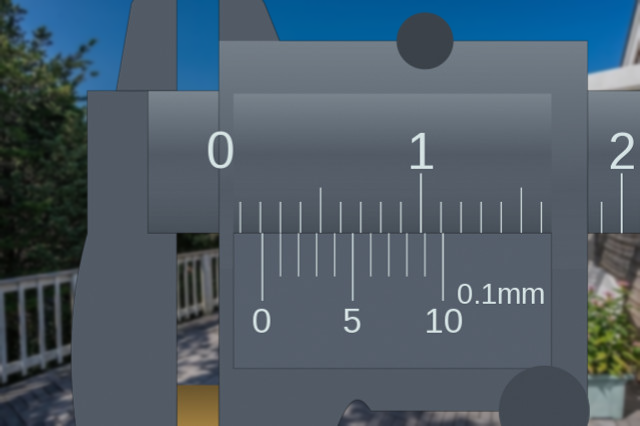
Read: 2.1 mm
